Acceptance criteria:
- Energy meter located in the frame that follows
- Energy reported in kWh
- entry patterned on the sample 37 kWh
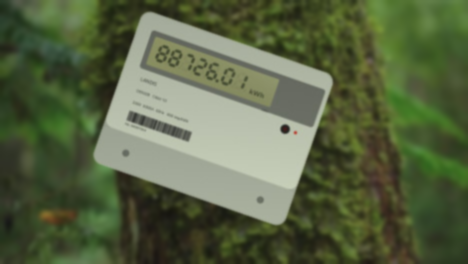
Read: 88726.01 kWh
